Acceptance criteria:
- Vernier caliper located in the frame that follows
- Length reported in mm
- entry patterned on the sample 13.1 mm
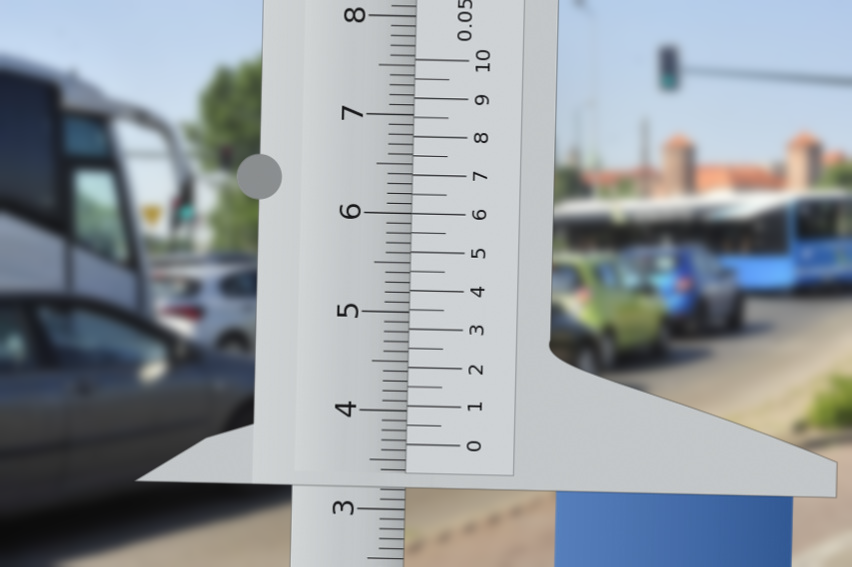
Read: 36.6 mm
